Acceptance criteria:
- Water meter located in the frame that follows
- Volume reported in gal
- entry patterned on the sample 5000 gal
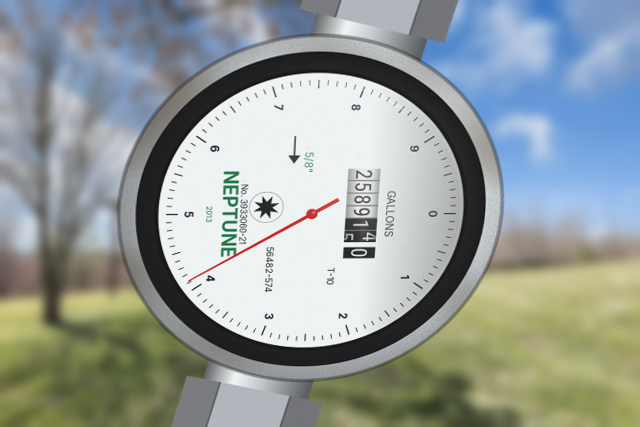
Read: 2589144.1 gal
